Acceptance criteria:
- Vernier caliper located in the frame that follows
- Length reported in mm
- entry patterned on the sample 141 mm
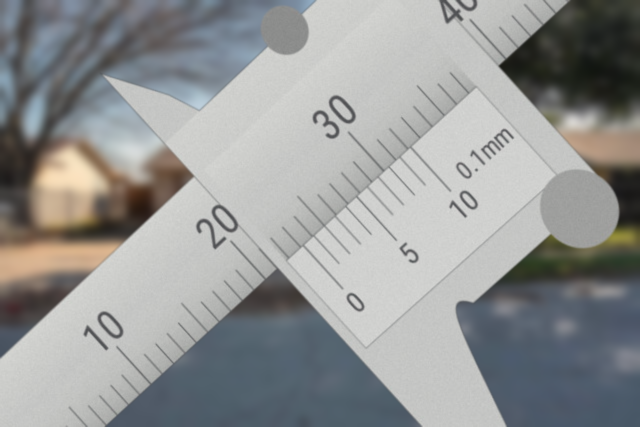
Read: 23.2 mm
